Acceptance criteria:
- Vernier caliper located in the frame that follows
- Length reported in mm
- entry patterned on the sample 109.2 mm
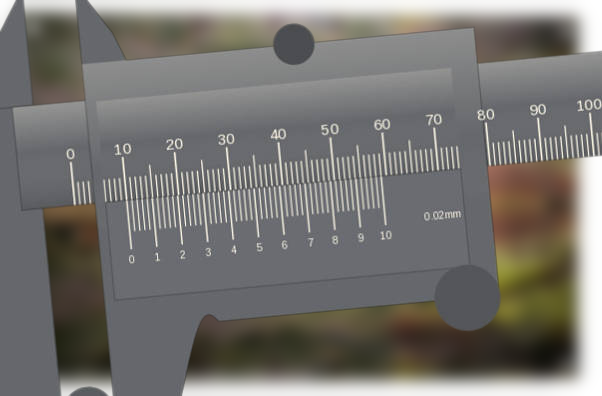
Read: 10.0 mm
